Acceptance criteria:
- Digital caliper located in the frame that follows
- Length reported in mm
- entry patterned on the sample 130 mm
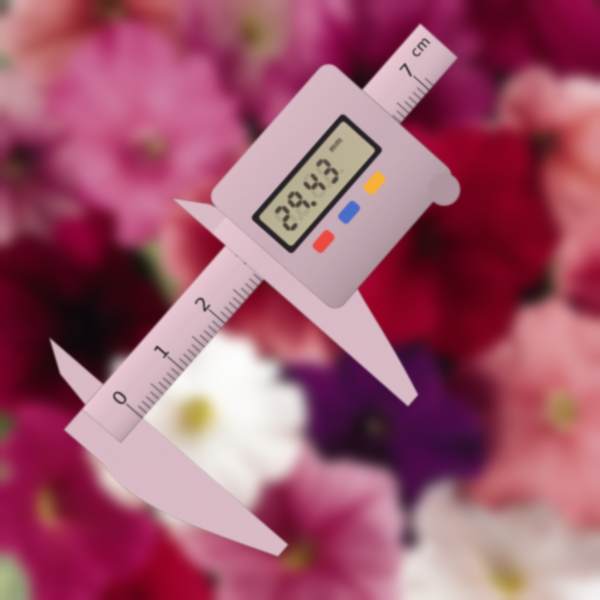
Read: 29.43 mm
